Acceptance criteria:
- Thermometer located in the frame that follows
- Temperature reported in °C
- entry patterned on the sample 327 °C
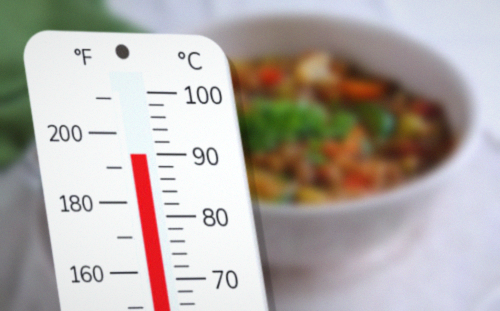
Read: 90 °C
